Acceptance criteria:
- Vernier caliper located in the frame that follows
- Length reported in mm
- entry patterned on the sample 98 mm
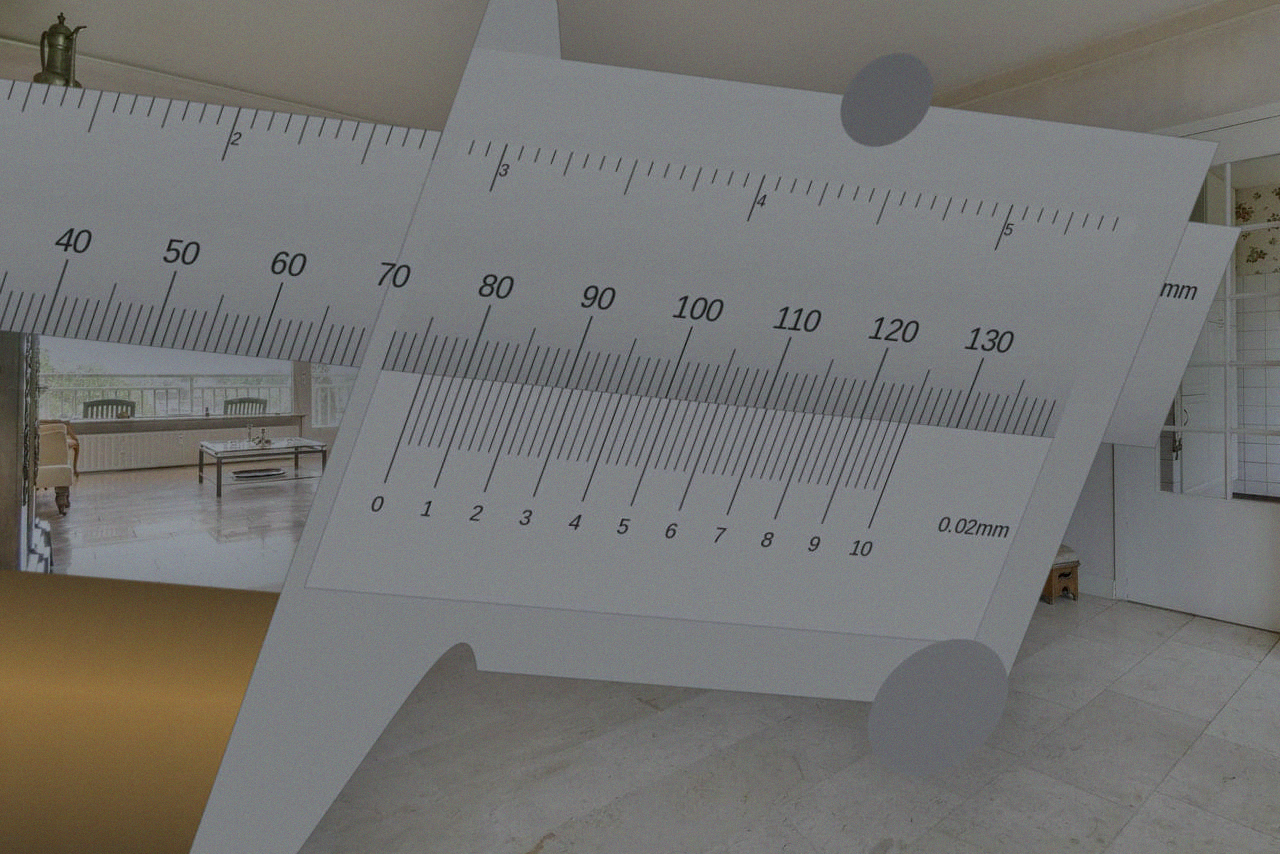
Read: 76.0 mm
